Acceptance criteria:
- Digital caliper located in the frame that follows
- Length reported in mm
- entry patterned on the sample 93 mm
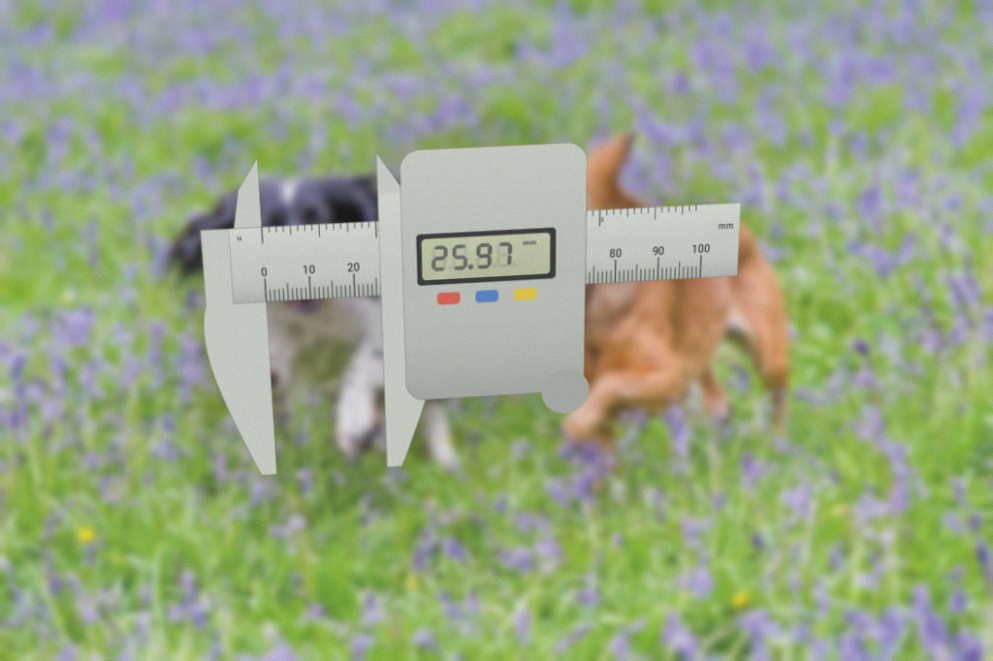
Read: 25.97 mm
